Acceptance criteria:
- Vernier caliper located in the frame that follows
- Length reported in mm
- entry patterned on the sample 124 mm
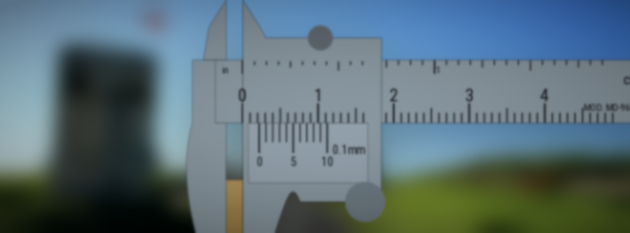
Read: 2.2 mm
